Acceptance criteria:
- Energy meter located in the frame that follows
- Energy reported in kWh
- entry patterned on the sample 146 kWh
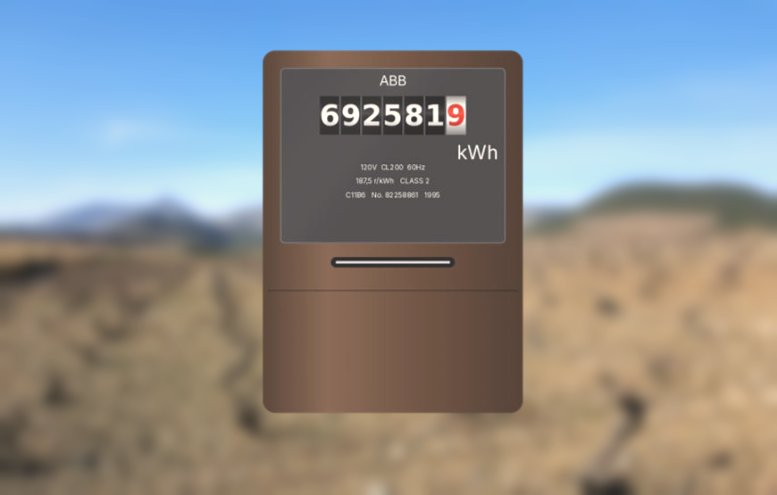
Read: 692581.9 kWh
